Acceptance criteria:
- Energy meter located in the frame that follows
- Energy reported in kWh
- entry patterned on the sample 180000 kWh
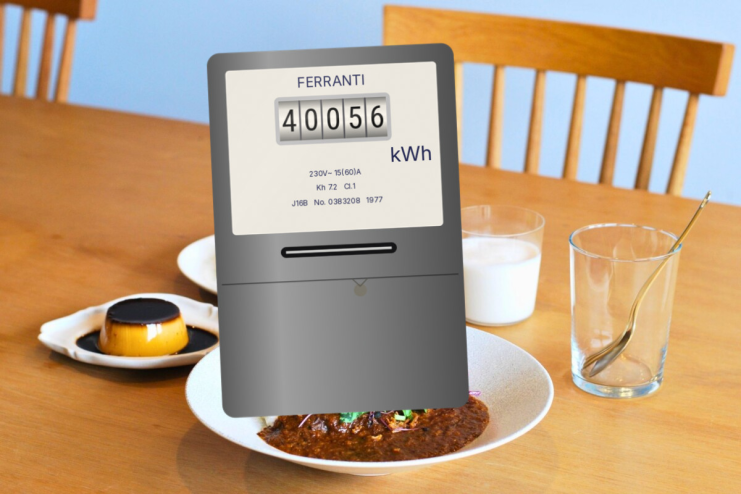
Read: 40056 kWh
